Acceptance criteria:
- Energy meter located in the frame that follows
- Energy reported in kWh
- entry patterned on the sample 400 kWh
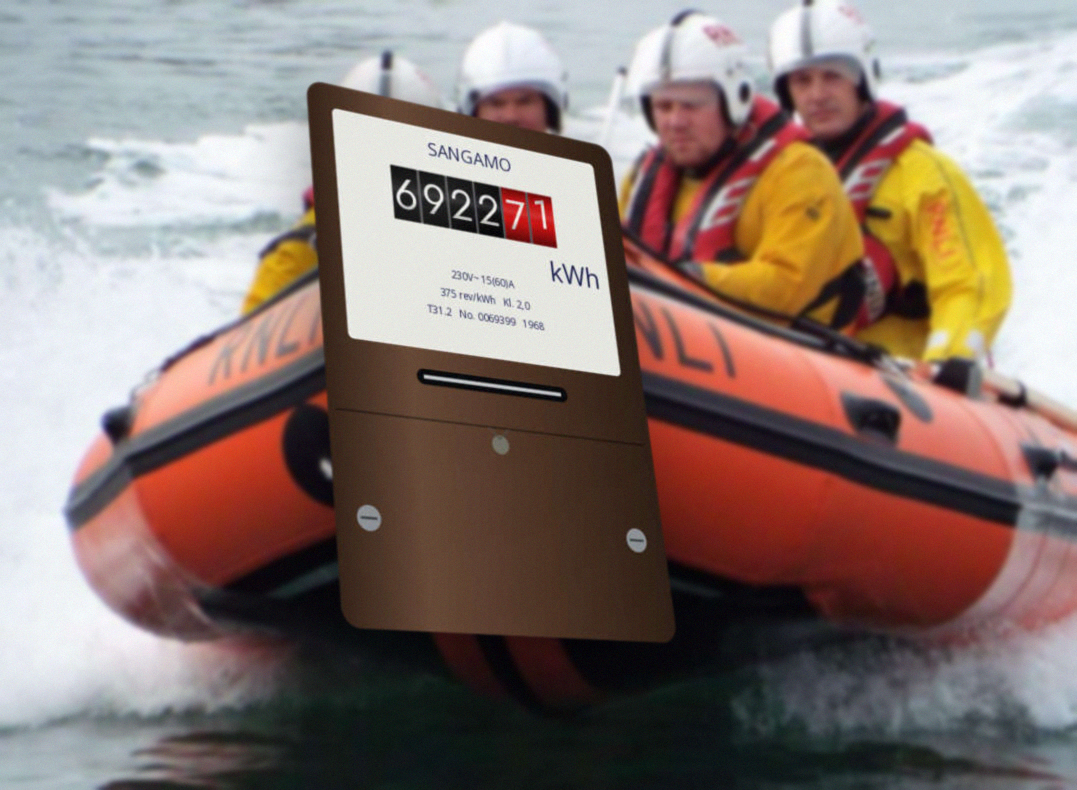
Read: 6922.71 kWh
